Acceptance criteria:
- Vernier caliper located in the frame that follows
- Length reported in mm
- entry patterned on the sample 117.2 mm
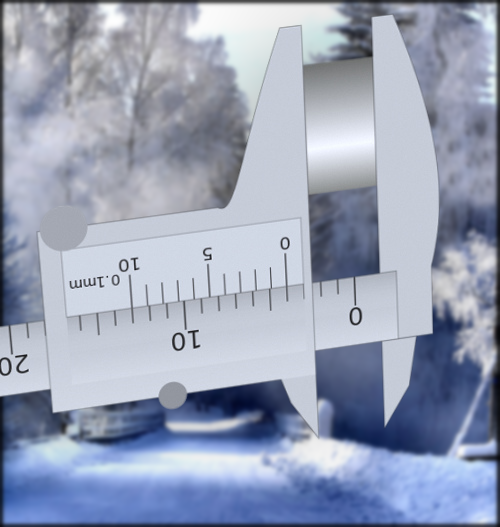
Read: 4.0 mm
